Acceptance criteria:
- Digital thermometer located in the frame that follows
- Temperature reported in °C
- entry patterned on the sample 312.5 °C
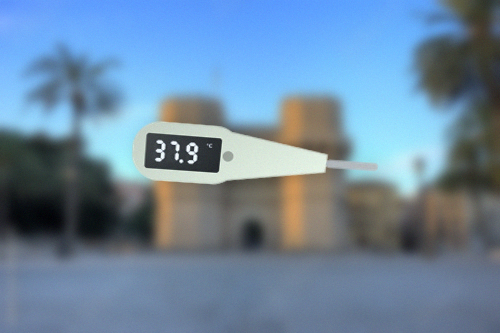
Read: 37.9 °C
